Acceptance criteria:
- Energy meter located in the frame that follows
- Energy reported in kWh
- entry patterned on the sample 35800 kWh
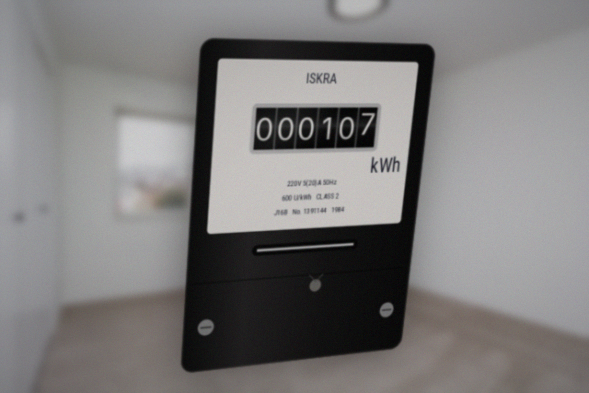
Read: 107 kWh
